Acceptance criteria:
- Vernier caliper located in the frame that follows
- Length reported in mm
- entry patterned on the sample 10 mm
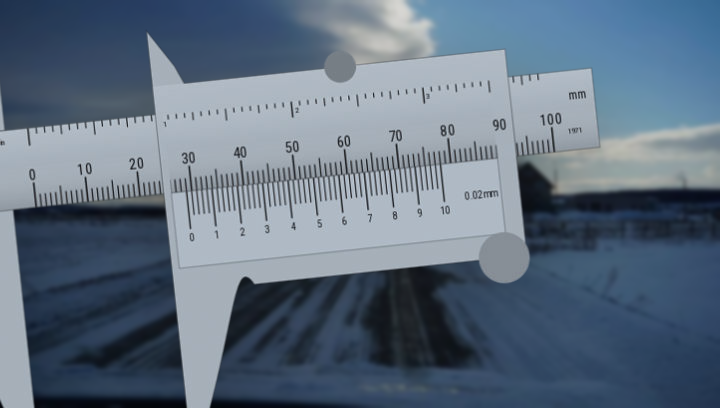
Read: 29.0 mm
